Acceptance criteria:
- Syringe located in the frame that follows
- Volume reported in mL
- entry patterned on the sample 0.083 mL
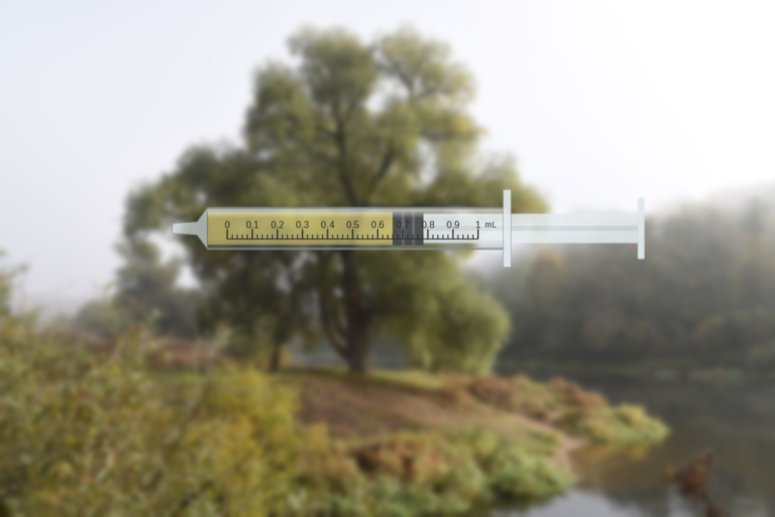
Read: 0.66 mL
